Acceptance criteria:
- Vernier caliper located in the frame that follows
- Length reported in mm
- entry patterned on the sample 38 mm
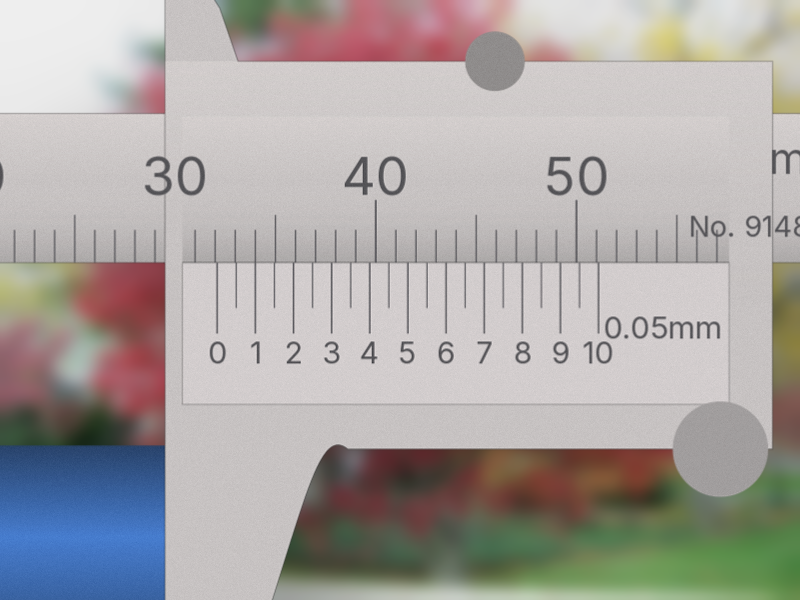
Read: 32.1 mm
